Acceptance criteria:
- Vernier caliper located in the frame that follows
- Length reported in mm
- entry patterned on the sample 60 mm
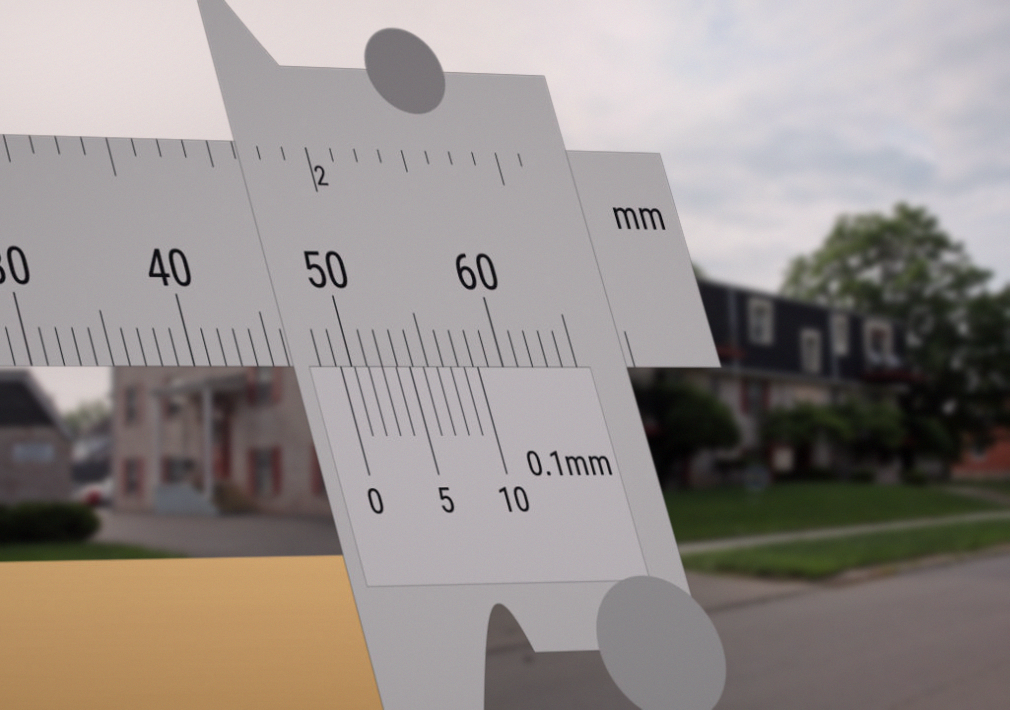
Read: 49.3 mm
